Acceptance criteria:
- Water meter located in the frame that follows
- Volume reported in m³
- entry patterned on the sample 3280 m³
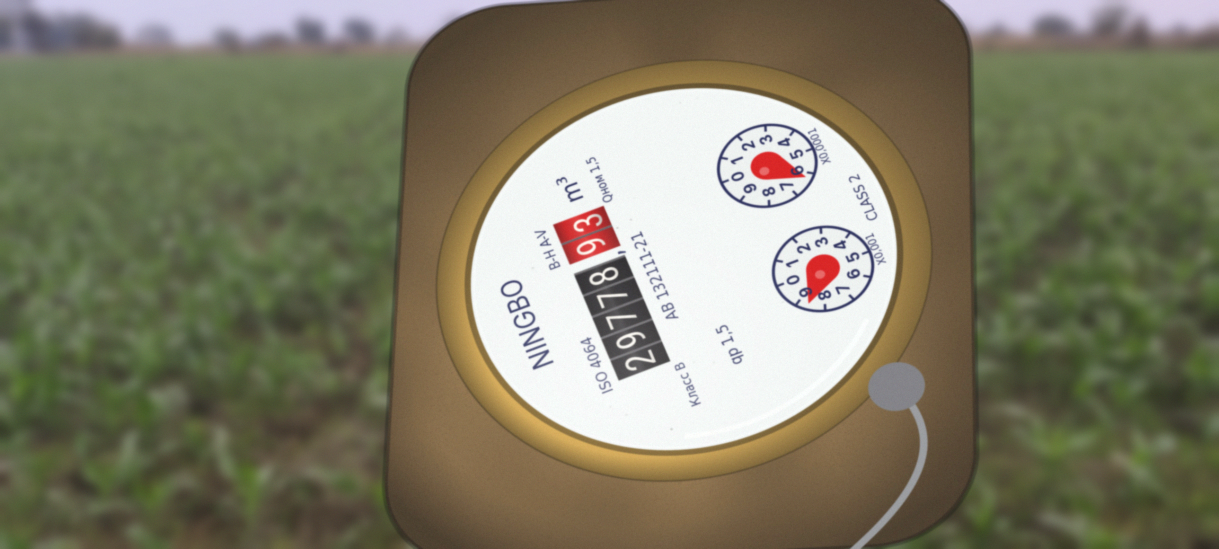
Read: 29778.9286 m³
